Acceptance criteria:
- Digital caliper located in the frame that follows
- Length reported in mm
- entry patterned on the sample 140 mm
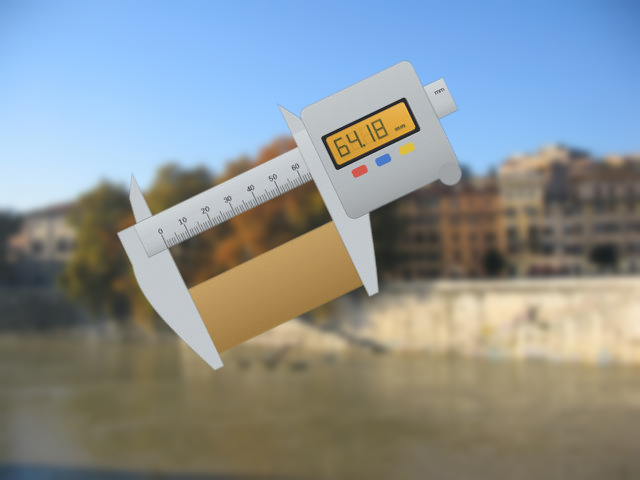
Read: 64.18 mm
